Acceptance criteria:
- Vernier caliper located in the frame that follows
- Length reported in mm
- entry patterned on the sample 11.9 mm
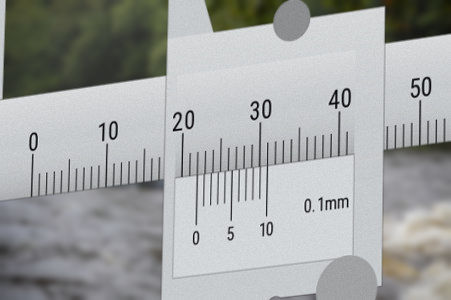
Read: 22.0 mm
